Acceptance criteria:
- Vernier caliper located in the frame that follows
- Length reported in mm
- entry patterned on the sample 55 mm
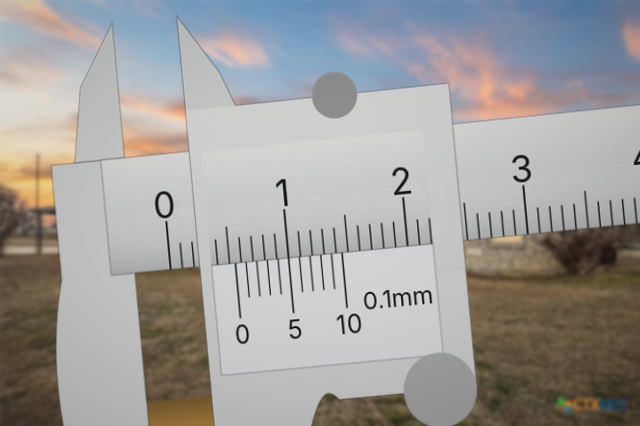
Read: 5.5 mm
